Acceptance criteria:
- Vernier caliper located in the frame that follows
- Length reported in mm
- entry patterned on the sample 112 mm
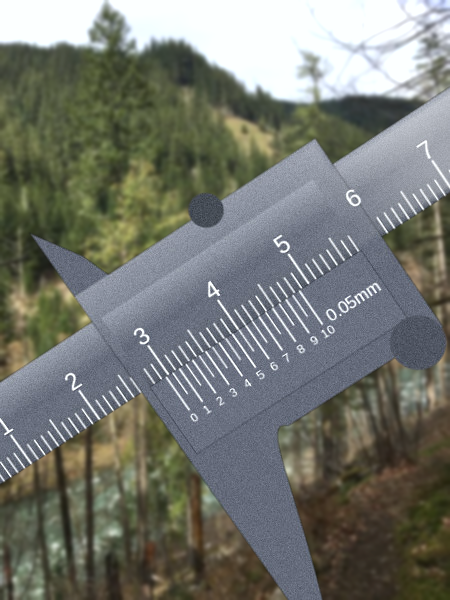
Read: 29.6 mm
